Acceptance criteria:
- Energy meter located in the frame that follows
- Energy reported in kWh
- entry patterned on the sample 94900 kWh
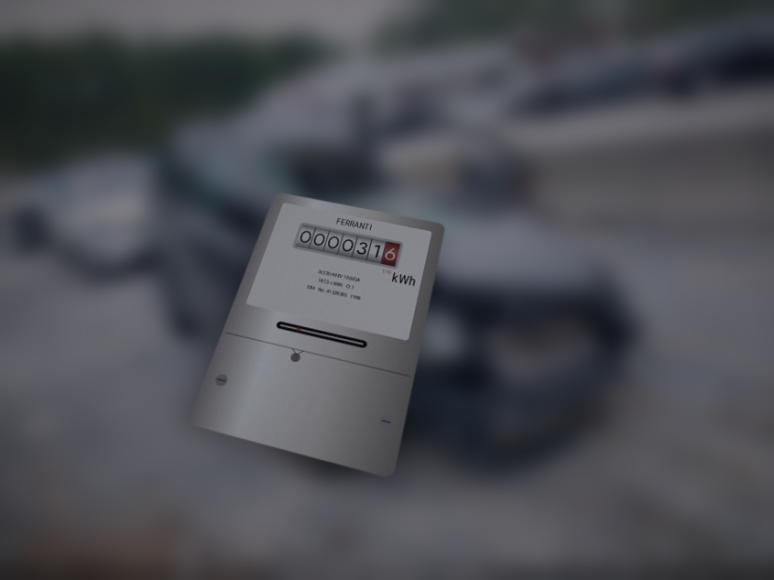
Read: 31.6 kWh
